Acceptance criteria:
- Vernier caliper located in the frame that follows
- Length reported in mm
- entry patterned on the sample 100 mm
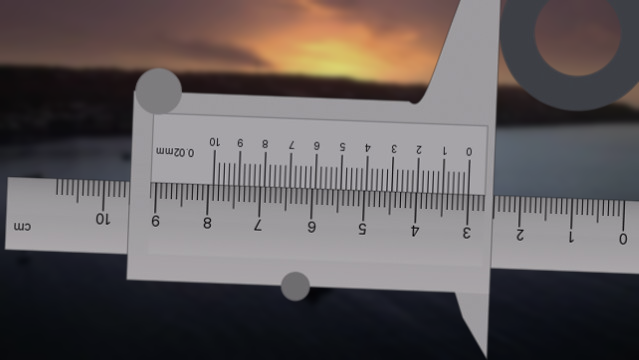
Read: 30.0 mm
